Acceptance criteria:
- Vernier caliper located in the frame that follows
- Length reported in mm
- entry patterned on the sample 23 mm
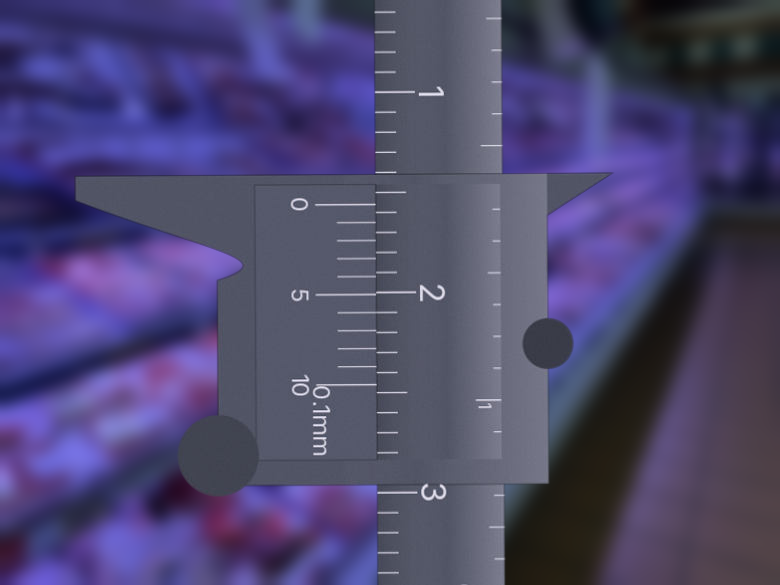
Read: 15.6 mm
